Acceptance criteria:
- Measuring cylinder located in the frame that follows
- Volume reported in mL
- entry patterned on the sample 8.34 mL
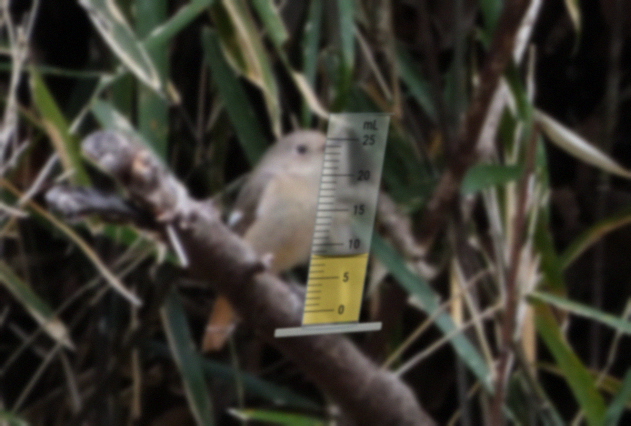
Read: 8 mL
